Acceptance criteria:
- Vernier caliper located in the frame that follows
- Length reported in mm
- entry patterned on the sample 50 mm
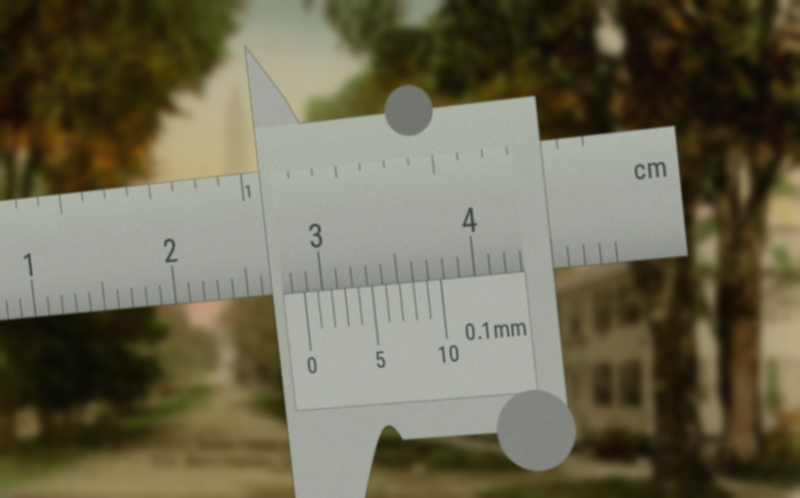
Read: 28.8 mm
